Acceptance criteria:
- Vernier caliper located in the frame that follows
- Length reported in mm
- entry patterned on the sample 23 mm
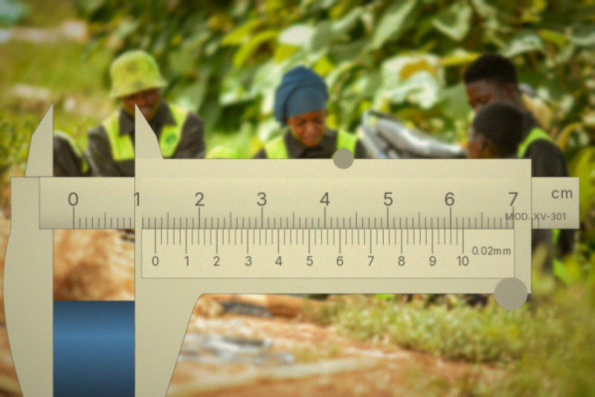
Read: 13.0 mm
